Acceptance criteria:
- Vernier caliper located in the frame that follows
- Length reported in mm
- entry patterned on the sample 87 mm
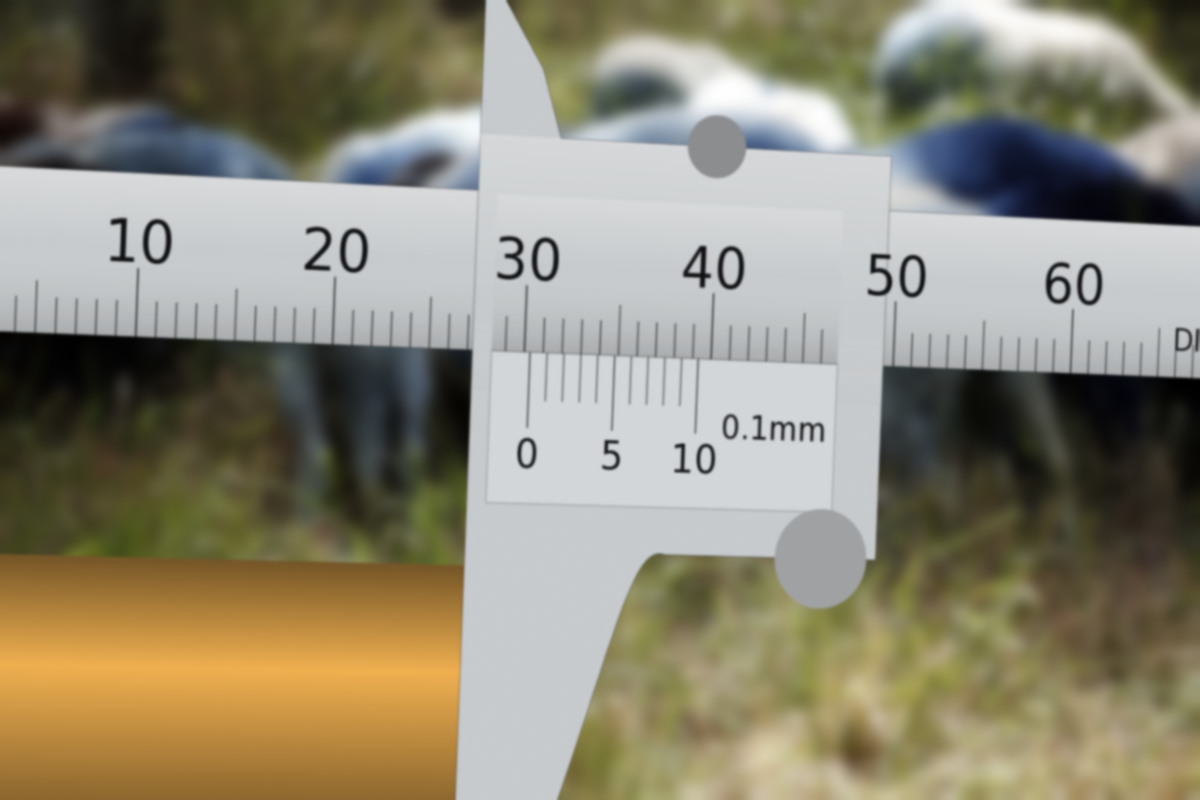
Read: 30.3 mm
